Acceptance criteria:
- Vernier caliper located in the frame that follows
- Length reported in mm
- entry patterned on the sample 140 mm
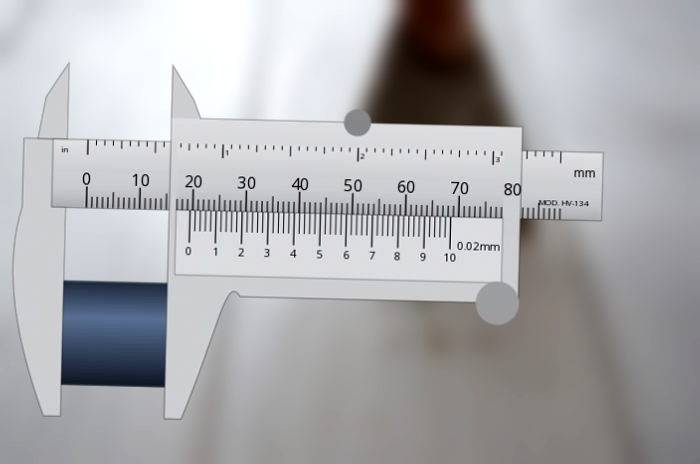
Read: 19.5 mm
